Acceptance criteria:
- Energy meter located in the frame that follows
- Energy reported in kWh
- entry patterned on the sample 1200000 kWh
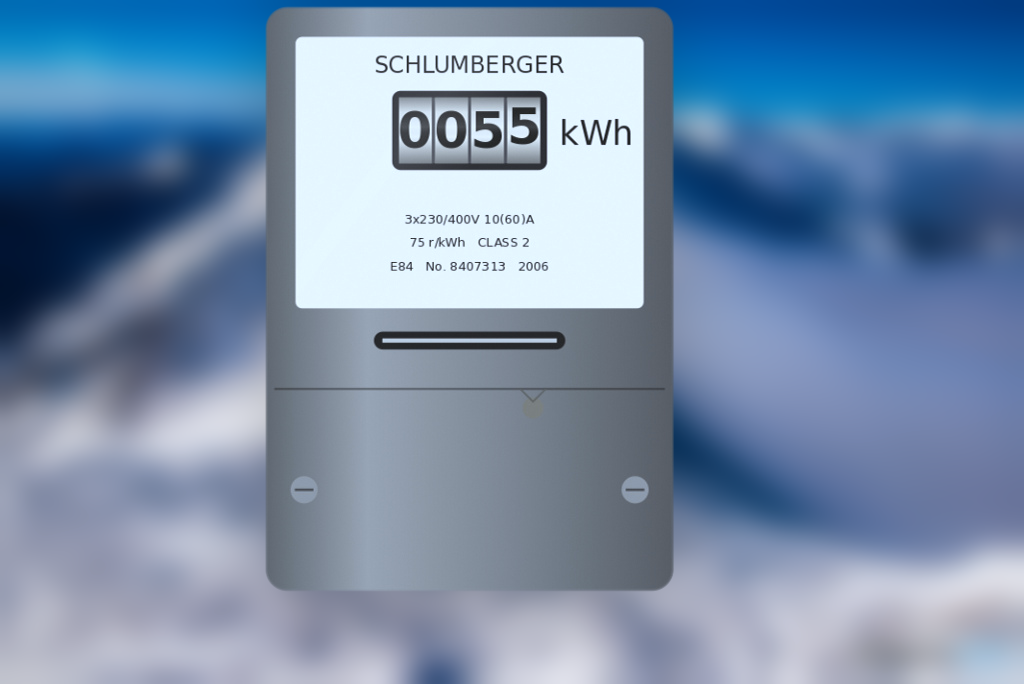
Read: 55 kWh
